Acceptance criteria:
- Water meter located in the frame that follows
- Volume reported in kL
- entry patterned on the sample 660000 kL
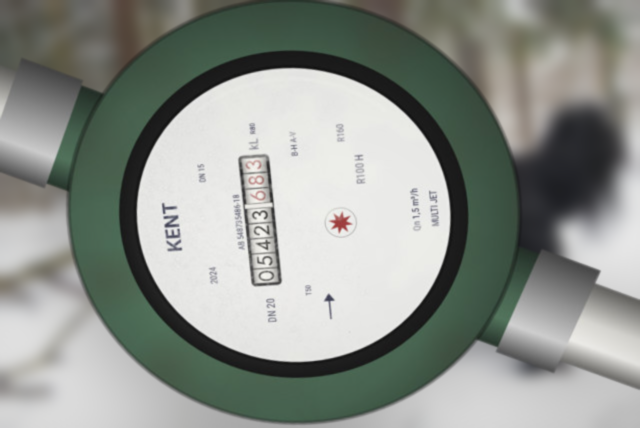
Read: 5423.683 kL
